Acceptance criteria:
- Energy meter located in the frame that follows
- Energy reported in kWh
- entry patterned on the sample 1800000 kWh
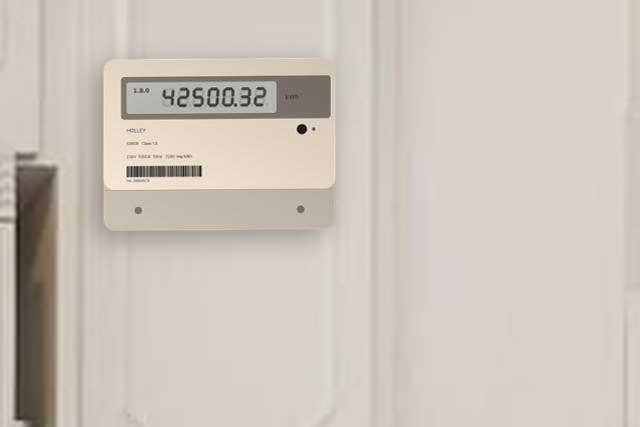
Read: 42500.32 kWh
